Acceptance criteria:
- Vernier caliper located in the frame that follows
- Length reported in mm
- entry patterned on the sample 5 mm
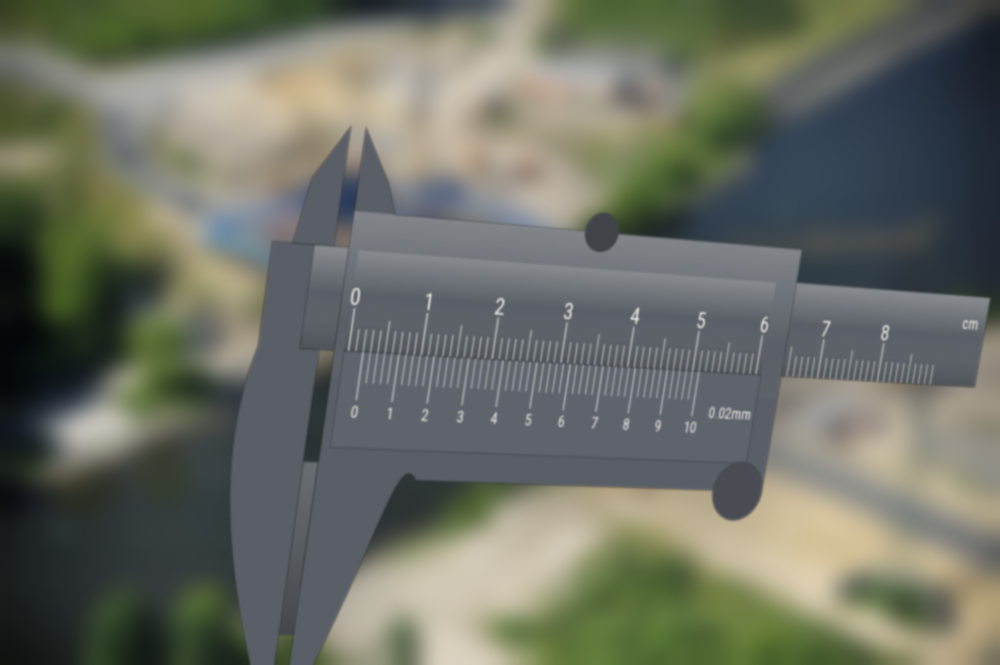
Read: 2.0 mm
